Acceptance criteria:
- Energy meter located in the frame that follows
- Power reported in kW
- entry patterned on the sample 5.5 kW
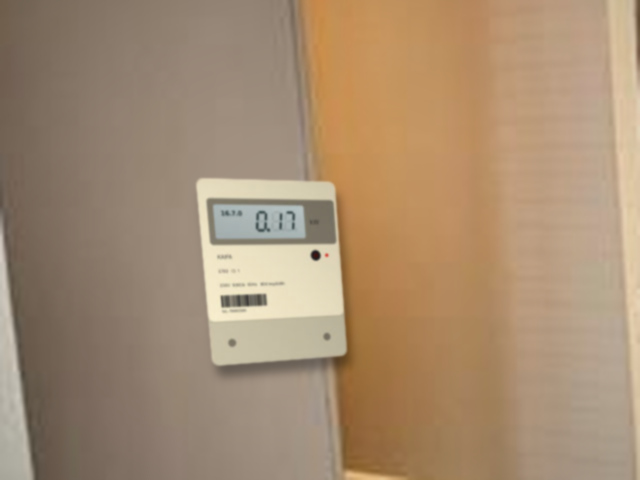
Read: 0.17 kW
